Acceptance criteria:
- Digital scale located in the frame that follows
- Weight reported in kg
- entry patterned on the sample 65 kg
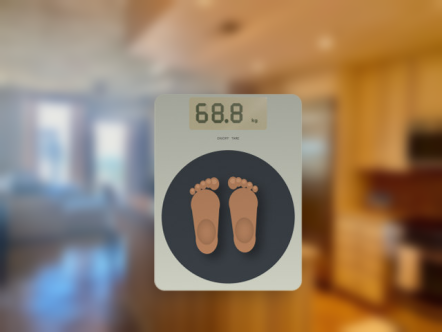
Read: 68.8 kg
